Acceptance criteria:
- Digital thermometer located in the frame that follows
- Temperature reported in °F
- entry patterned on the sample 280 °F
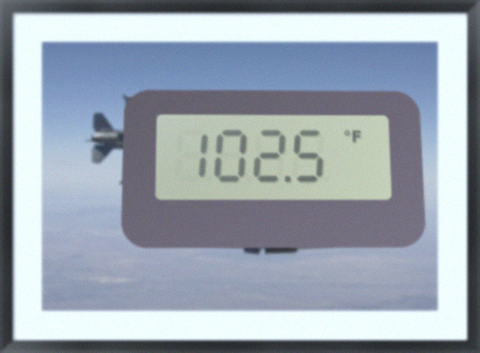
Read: 102.5 °F
